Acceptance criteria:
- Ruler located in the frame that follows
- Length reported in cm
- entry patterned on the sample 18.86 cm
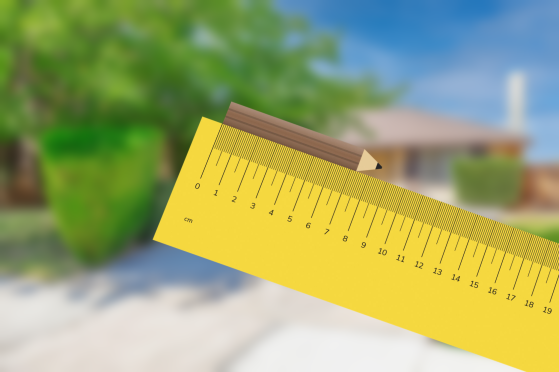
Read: 8.5 cm
